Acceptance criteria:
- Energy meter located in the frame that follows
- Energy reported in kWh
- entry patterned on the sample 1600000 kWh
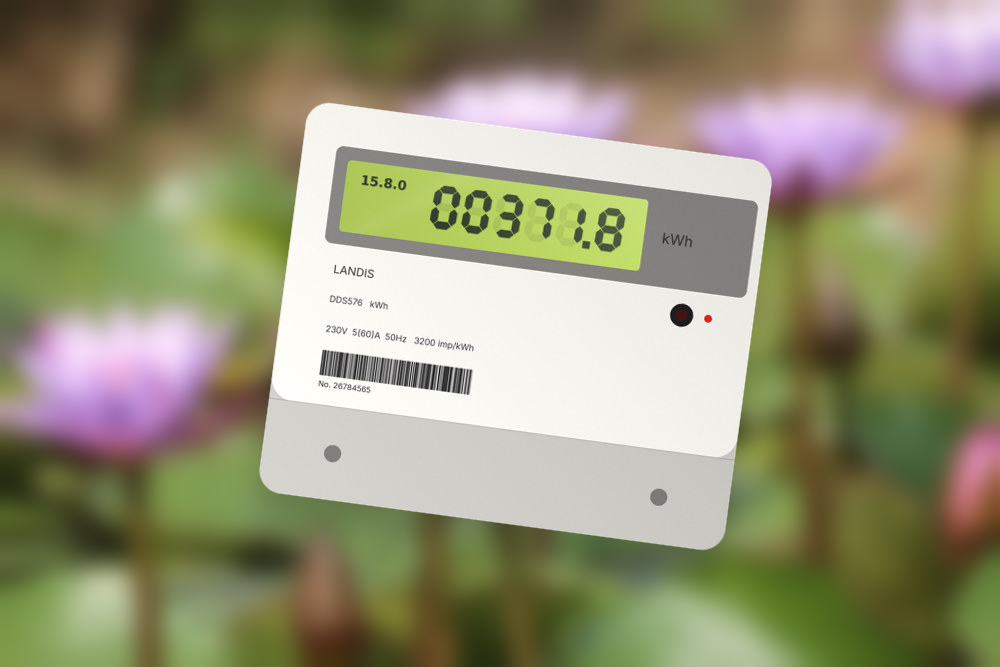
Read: 371.8 kWh
